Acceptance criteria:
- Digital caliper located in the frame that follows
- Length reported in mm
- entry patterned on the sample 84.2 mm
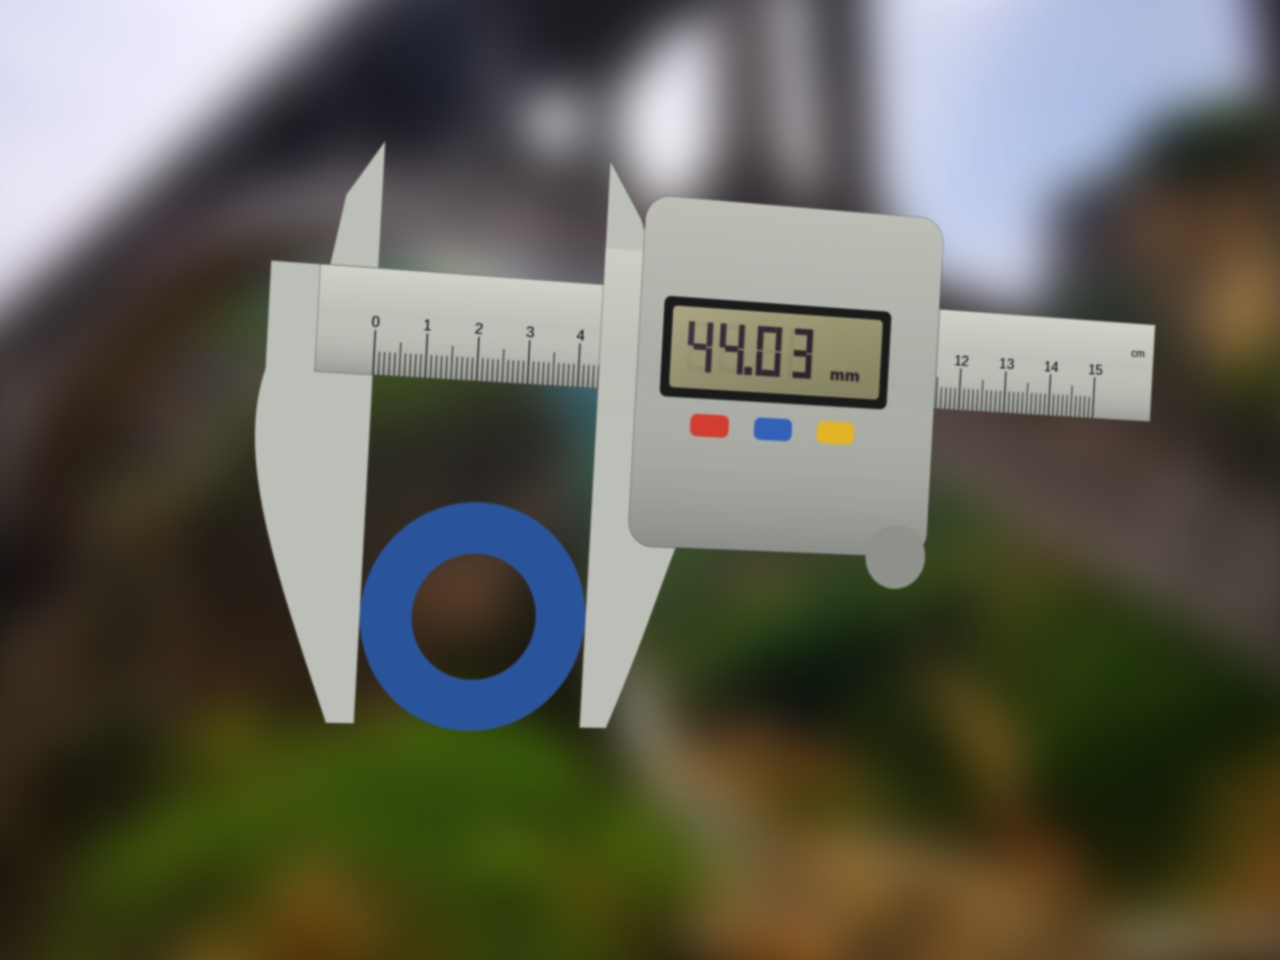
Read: 44.03 mm
